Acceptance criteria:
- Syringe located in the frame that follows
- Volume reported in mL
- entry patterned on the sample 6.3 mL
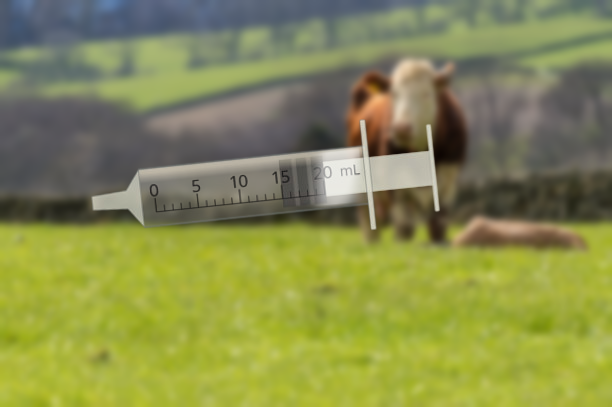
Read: 15 mL
